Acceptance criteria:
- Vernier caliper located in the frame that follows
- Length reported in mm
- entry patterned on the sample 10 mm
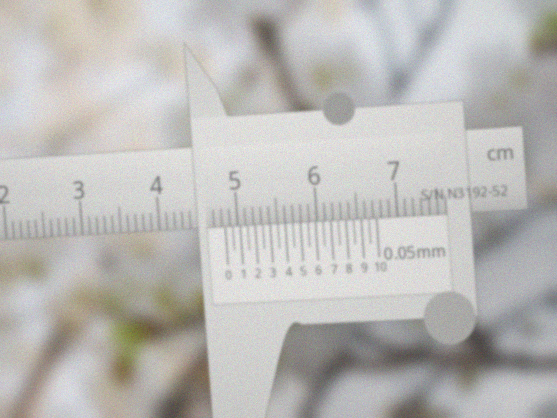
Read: 48.4 mm
